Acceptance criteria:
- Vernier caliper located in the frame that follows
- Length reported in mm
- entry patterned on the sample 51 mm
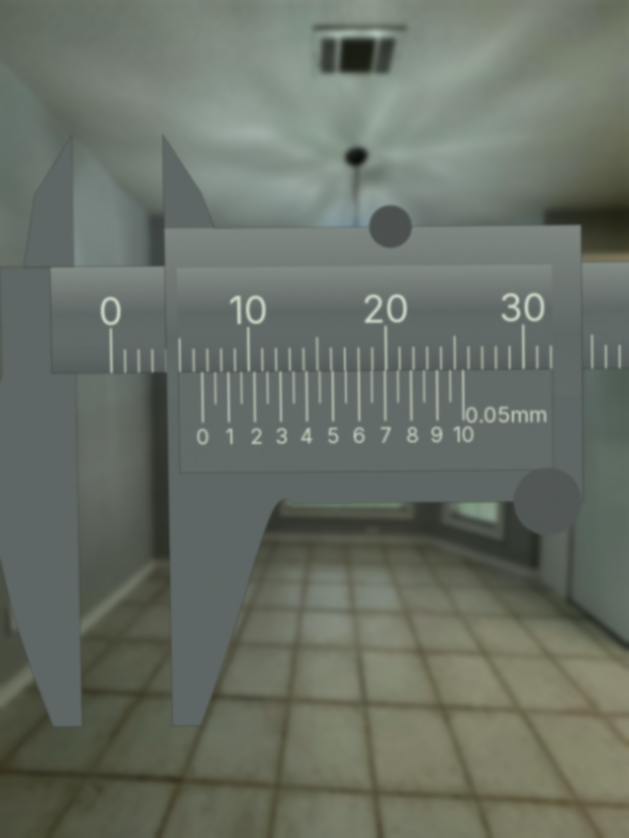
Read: 6.6 mm
